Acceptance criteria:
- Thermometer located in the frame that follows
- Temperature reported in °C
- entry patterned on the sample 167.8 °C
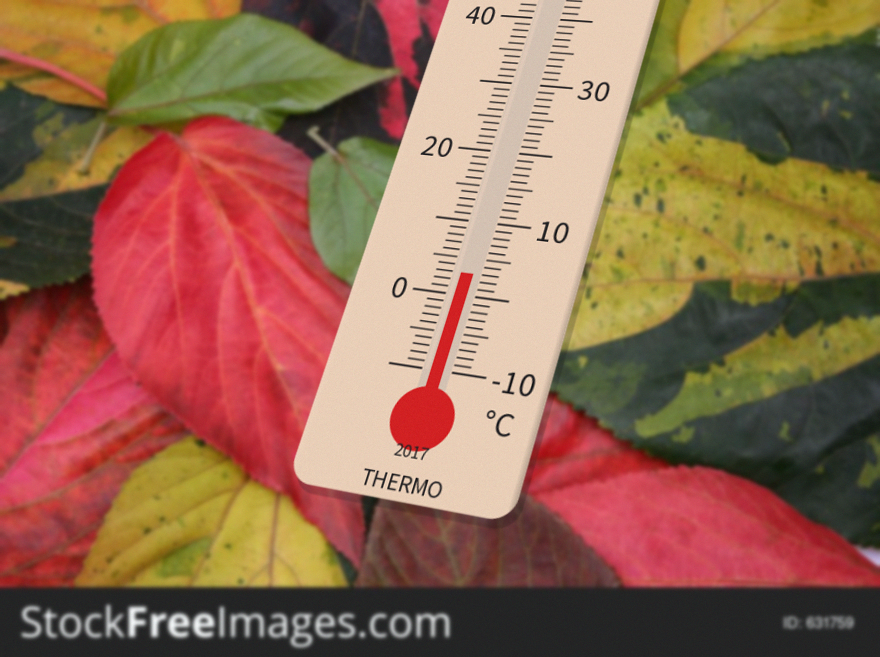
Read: 3 °C
